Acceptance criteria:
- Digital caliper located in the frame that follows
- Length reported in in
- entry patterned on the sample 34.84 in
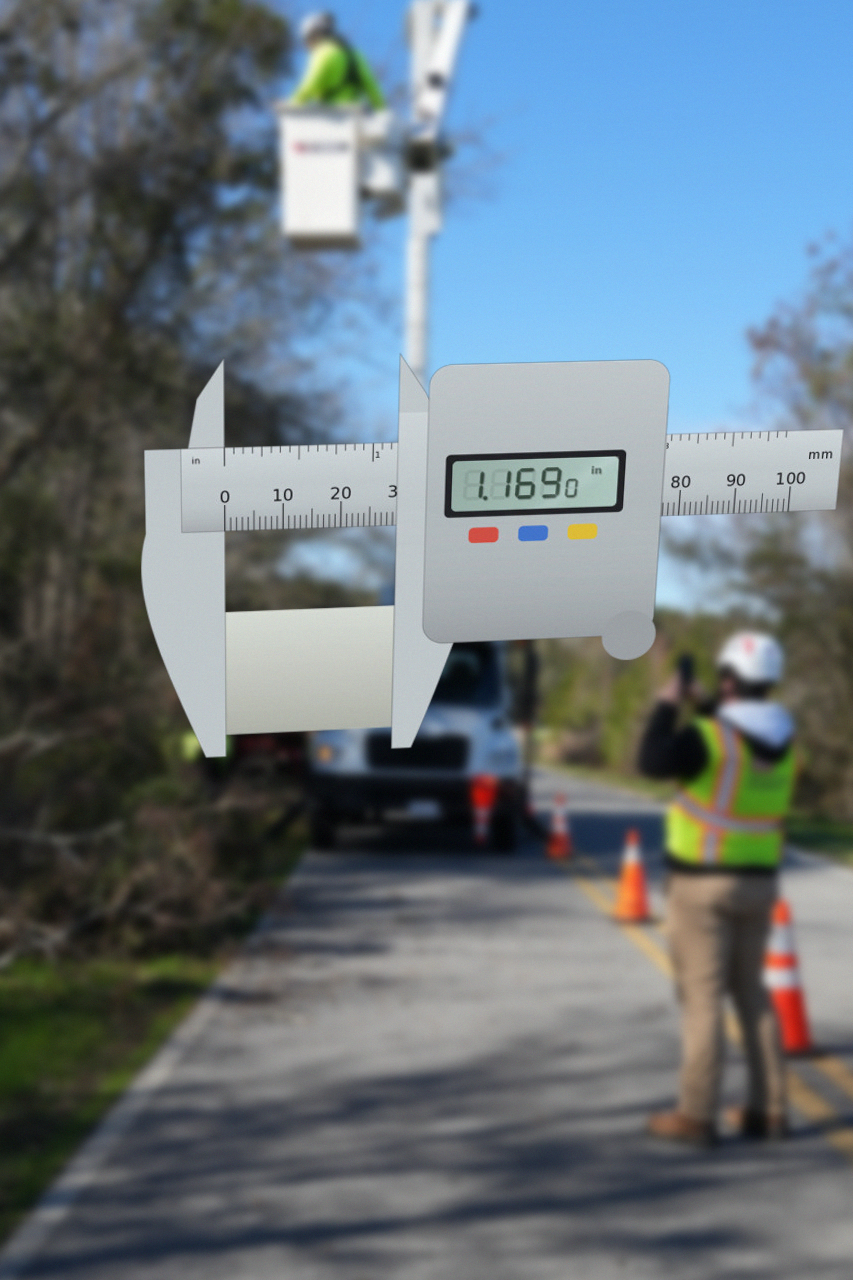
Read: 1.1690 in
